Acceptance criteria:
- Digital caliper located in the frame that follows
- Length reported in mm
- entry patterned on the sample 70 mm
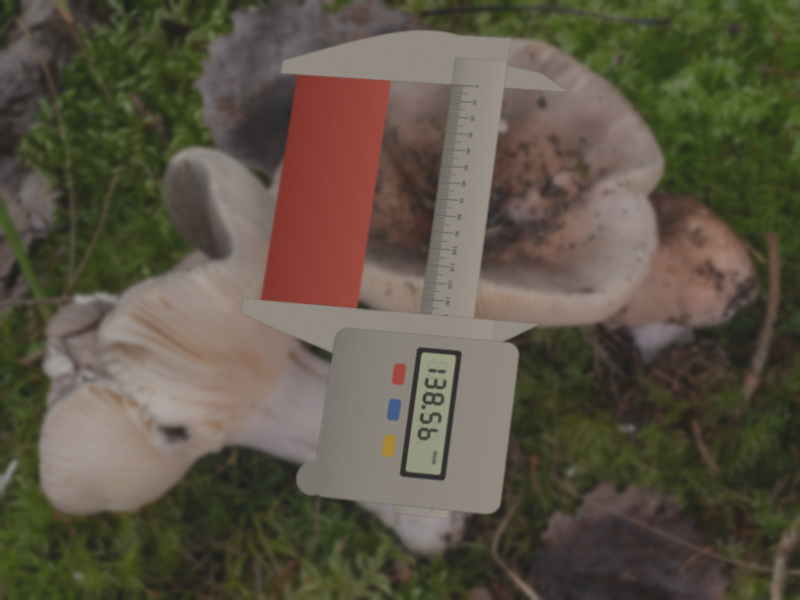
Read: 138.56 mm
